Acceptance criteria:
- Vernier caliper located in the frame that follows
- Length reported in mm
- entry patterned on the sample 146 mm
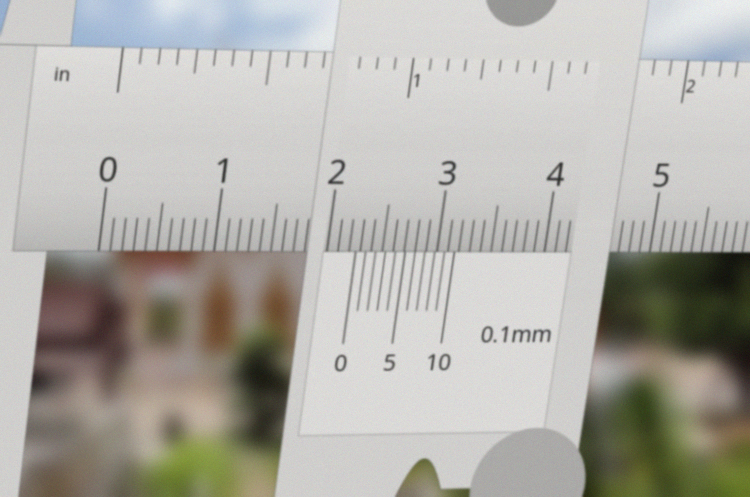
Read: 22.6 mm
